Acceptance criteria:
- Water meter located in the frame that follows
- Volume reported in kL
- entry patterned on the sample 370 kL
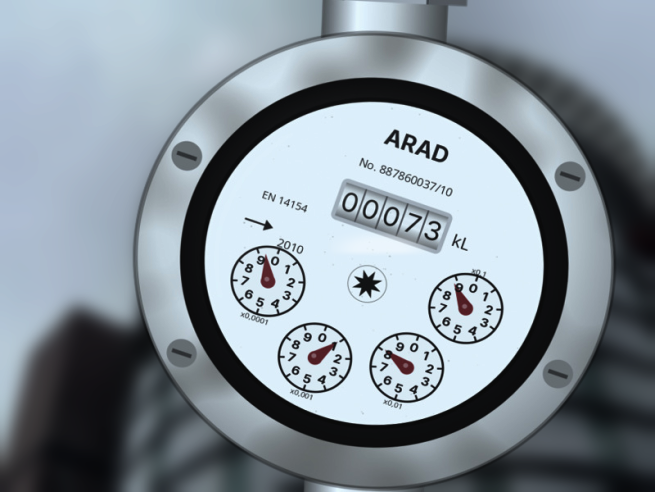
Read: 73.8809 kL
